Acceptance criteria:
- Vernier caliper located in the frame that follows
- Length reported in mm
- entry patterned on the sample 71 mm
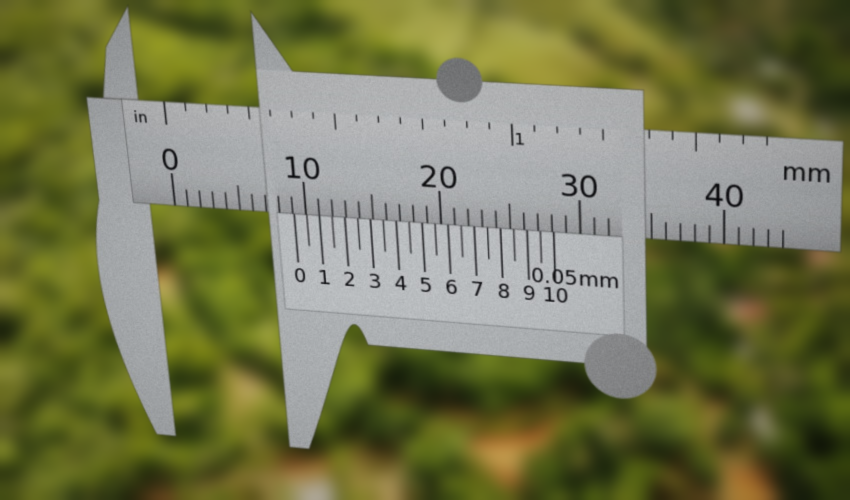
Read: 9.1 mm
